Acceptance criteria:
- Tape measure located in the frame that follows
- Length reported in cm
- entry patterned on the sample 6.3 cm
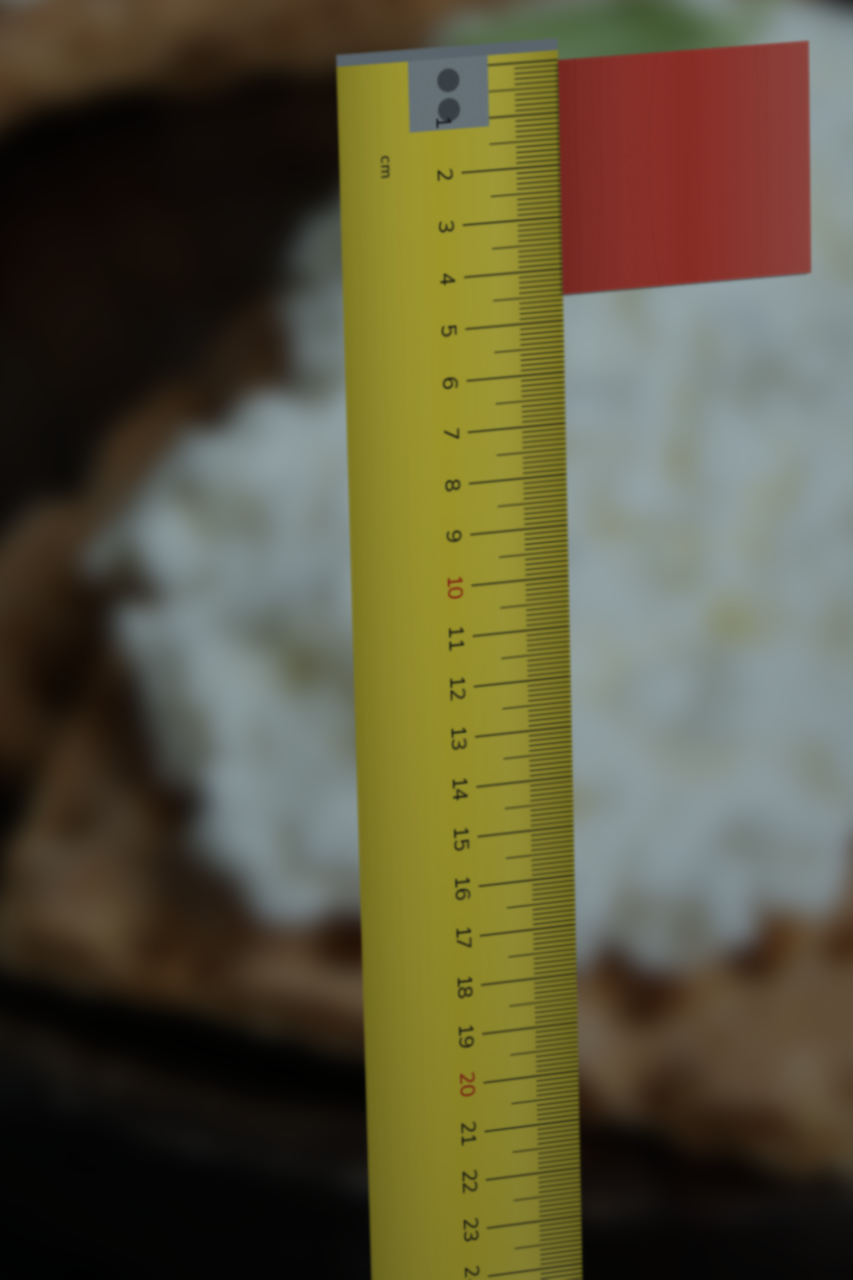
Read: 4.5 cm
